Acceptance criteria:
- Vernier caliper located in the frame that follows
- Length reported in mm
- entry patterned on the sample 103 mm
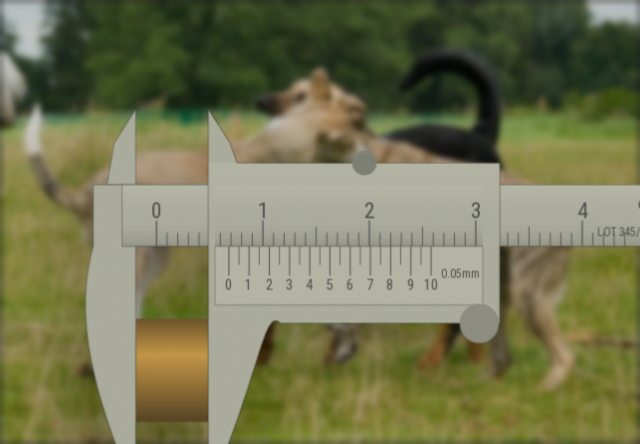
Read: 6.8 mm
